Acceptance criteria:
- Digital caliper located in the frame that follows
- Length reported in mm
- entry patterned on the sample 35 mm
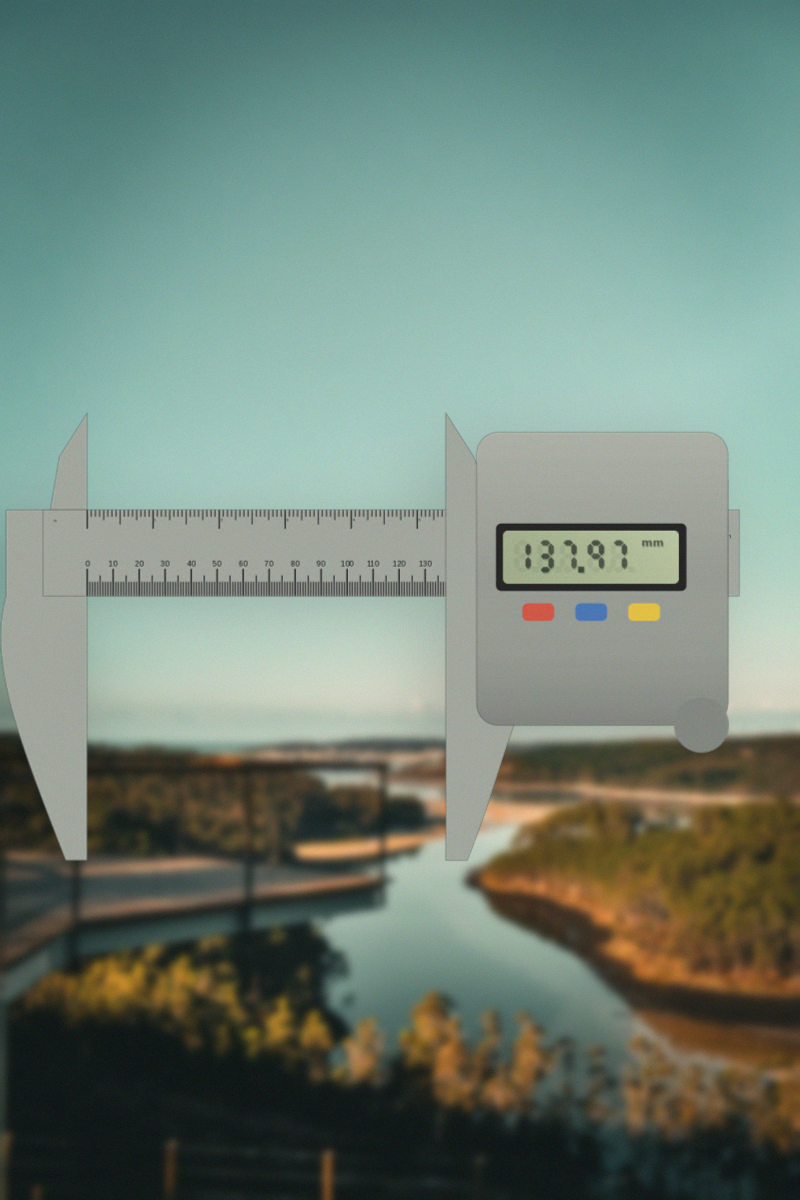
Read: 137.97 mm
